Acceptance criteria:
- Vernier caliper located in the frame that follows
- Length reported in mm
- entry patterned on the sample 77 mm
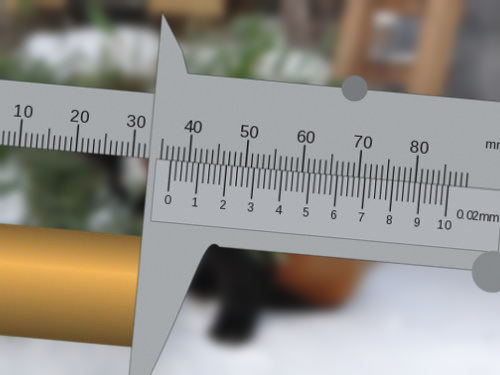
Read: 36.8 mm
